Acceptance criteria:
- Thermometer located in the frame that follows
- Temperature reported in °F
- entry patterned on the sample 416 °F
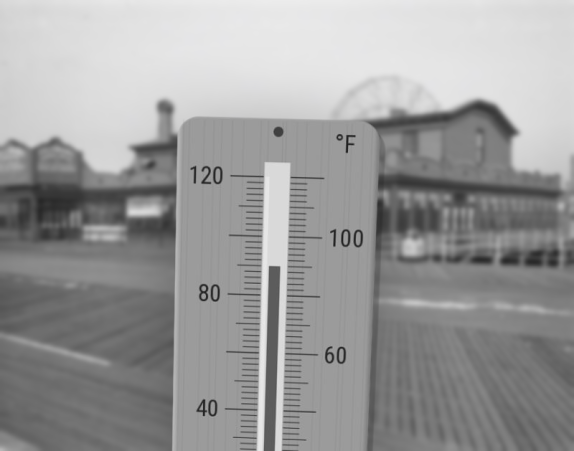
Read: 90 °F
